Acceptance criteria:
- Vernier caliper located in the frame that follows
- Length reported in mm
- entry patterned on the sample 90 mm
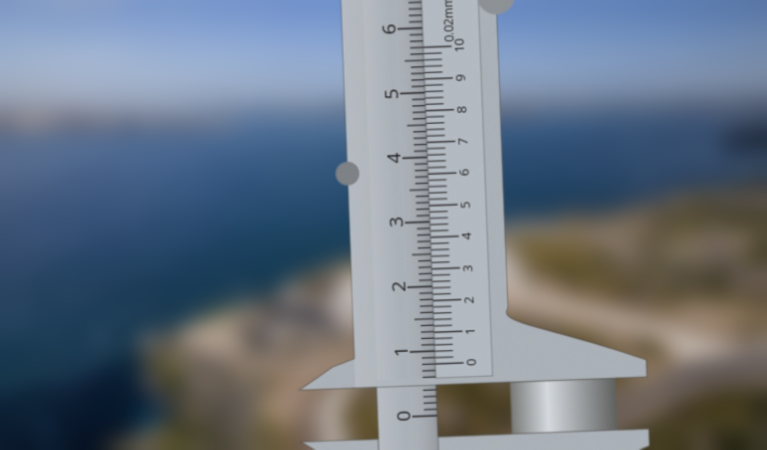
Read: 8.0 mm
